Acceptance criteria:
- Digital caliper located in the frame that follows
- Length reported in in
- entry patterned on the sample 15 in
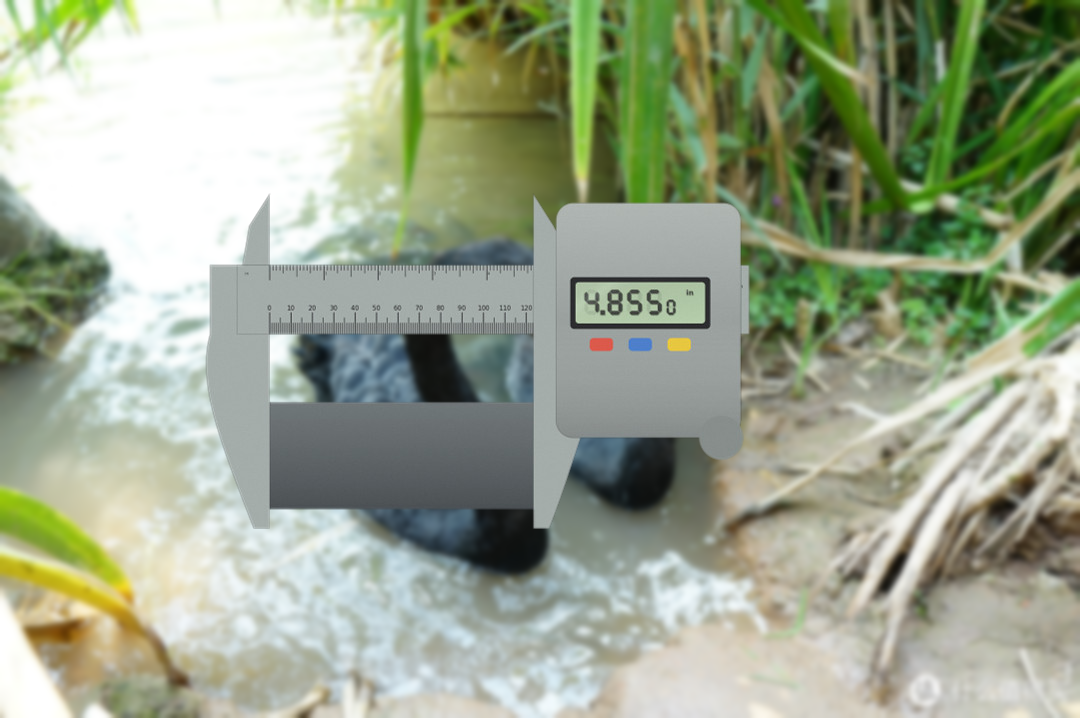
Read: 4.8550 in
